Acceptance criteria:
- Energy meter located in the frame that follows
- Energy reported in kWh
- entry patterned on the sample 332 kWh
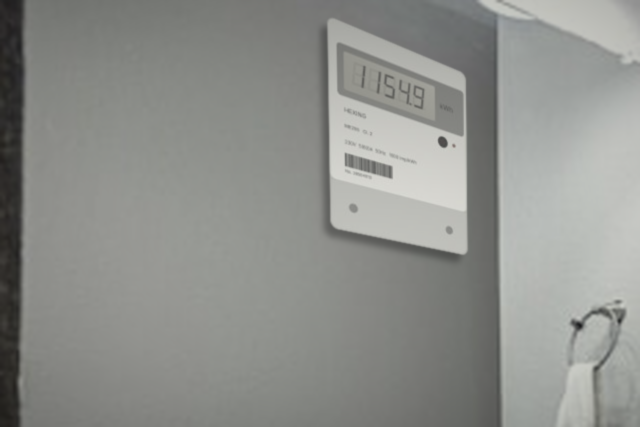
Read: 1154.9 kWh
